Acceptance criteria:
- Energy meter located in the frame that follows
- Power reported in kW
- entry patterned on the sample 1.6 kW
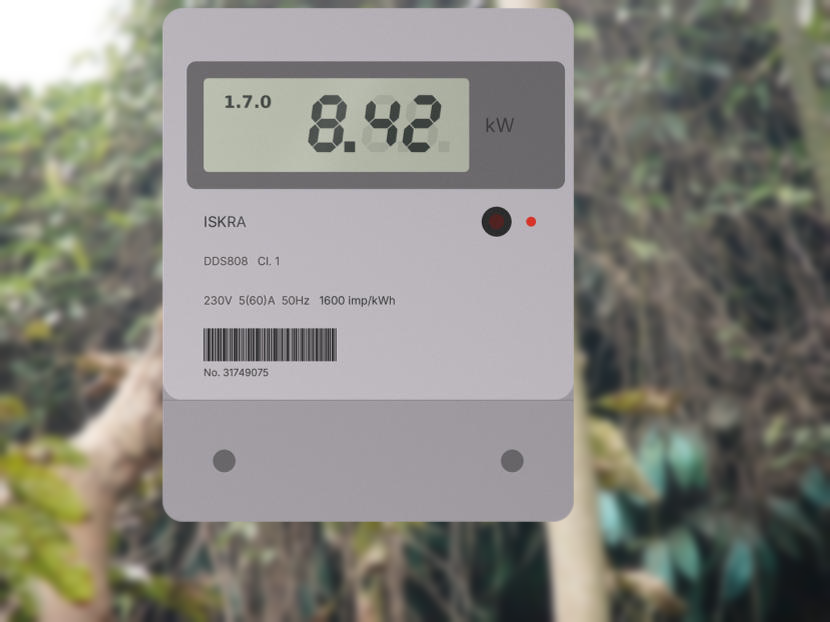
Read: 8.42 kW
